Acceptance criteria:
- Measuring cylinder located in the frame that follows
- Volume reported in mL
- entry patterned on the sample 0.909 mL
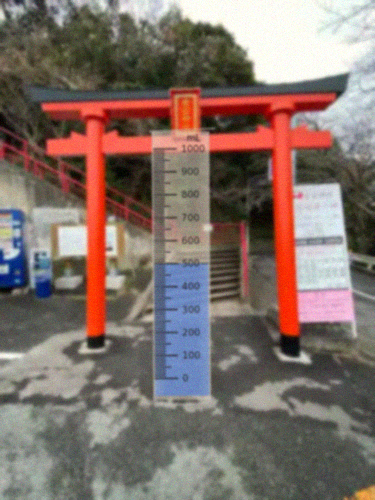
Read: 500 mL
